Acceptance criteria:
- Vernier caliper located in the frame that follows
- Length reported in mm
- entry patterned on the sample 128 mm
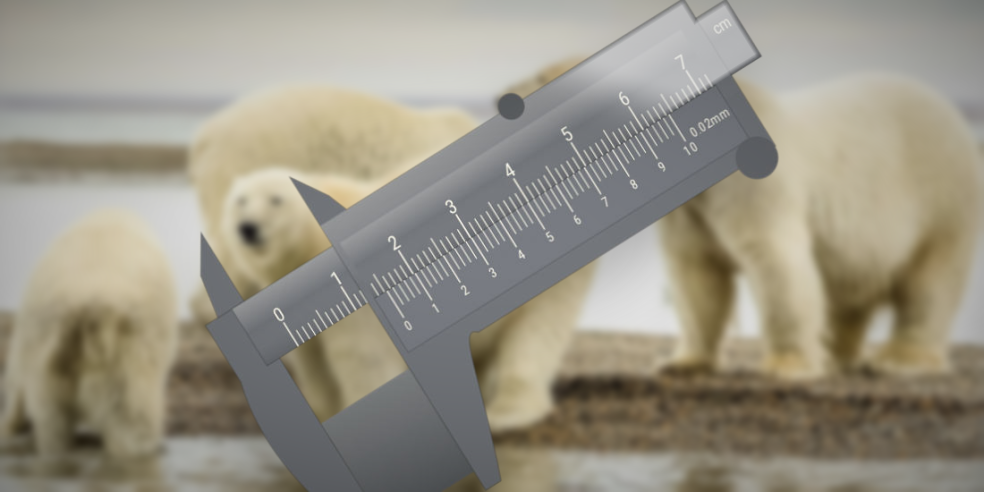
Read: 15.4 mm
